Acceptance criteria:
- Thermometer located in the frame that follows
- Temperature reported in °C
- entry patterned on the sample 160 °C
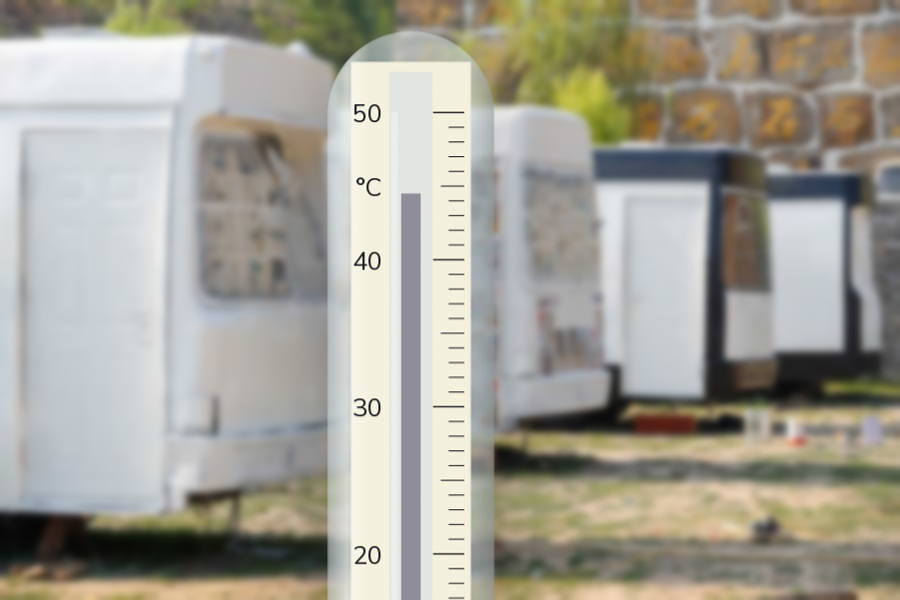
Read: 44.5 °C
